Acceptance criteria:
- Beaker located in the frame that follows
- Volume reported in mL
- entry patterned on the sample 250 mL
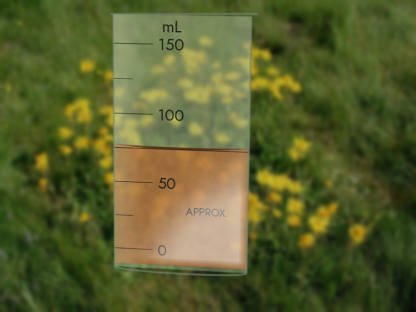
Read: 75 mL
